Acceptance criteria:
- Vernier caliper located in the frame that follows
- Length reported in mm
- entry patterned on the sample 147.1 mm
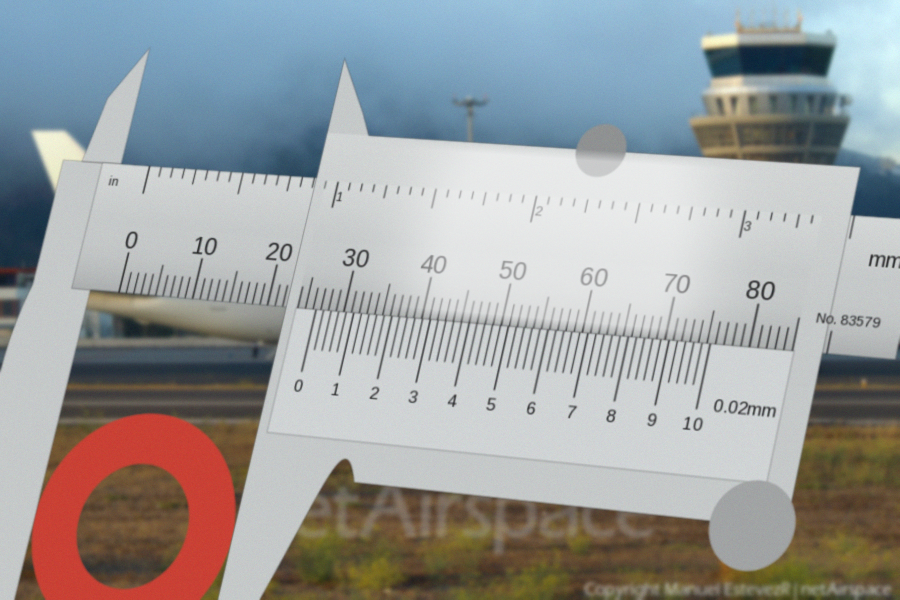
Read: 26.4 mm
